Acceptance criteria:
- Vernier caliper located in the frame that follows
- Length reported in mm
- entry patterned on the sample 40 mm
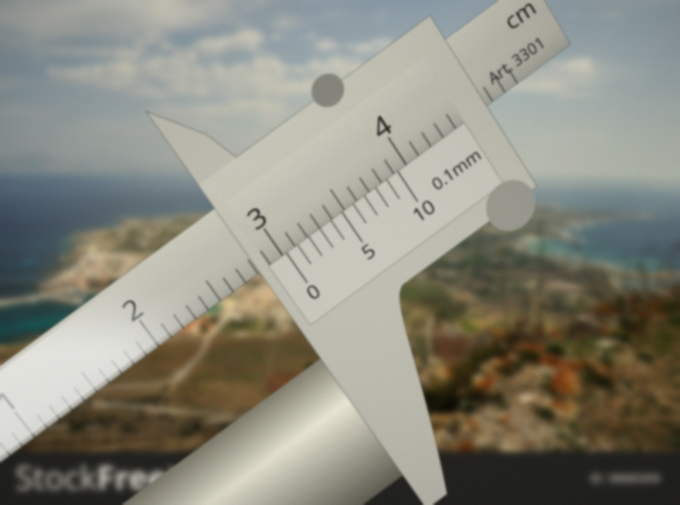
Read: 30.3 mm
